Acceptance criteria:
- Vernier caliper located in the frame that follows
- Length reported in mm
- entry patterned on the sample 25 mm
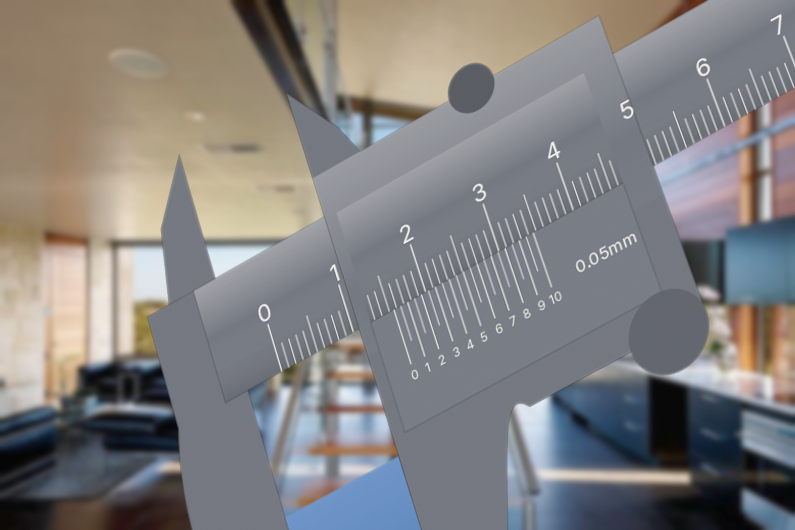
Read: 15.6 mm
